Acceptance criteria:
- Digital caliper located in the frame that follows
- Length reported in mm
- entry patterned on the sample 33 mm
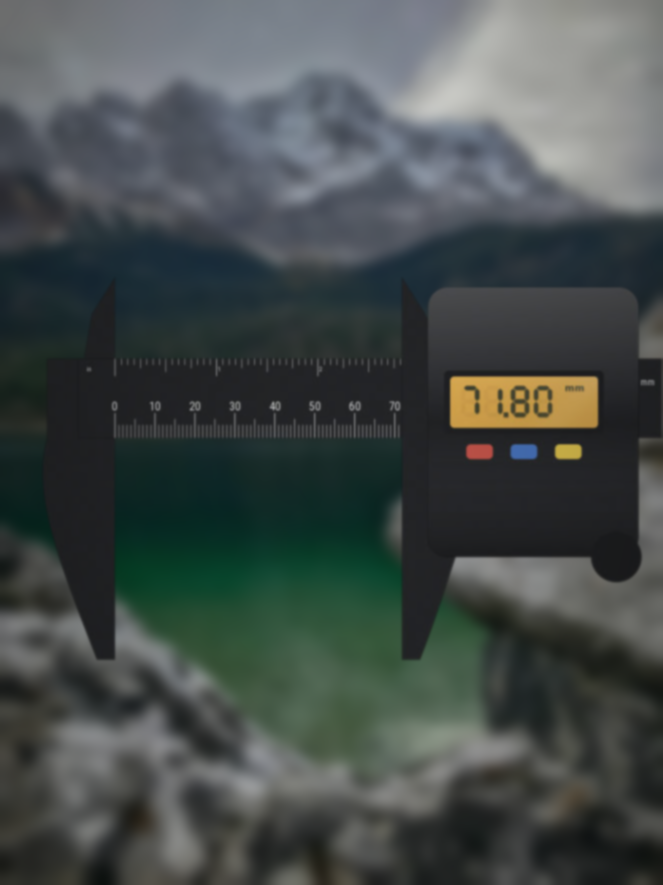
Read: 71.80 mm
